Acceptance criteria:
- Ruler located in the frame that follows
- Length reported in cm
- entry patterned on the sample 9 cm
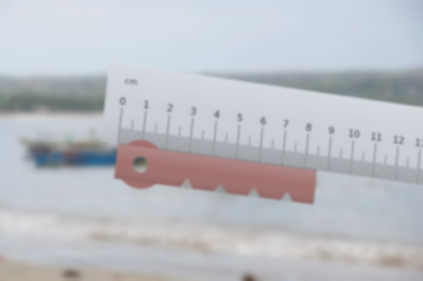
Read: 8.5 cm
